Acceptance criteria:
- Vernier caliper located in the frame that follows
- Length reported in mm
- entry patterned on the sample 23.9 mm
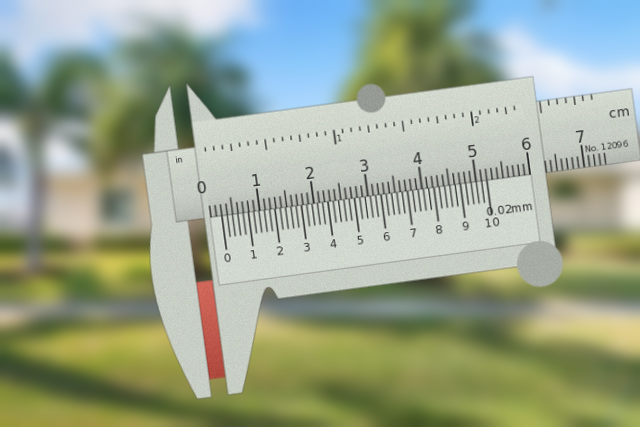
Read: 3.0 mm
